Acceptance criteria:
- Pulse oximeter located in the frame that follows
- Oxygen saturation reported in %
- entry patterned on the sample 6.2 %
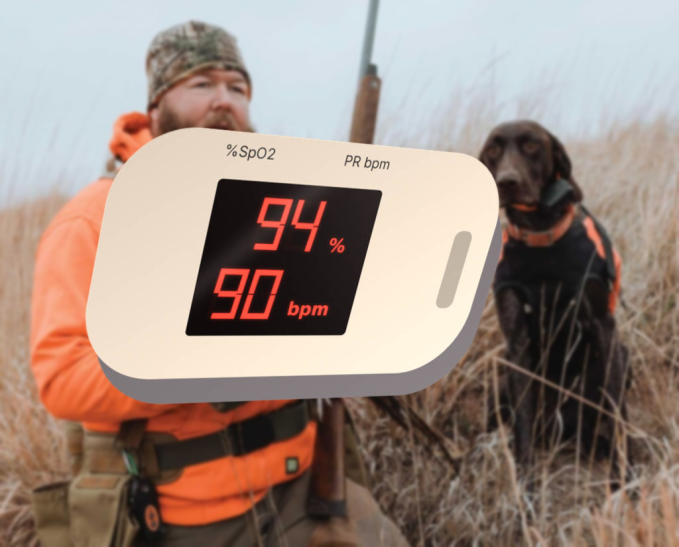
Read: 94 %
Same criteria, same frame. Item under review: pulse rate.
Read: 90 bpm
